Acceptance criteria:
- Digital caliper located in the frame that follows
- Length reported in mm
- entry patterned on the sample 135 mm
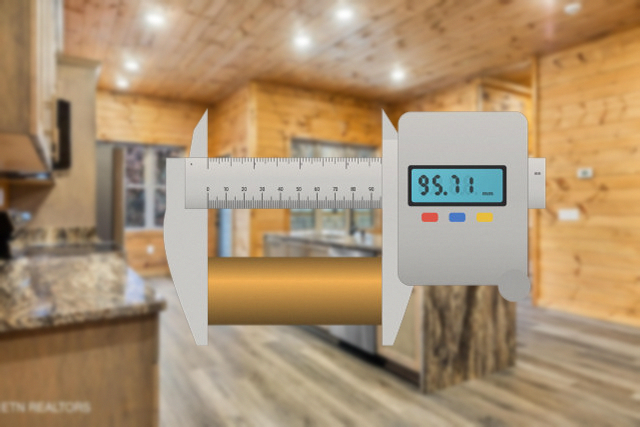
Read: 95.71 mm
